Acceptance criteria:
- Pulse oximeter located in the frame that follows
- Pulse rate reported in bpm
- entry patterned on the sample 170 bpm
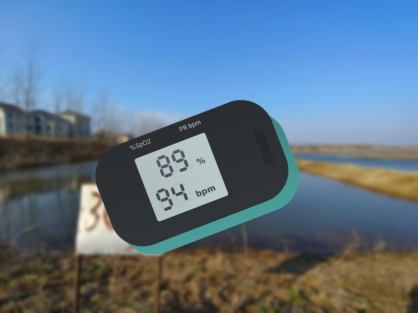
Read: 94 bpm
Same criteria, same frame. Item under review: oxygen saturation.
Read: 89 %
